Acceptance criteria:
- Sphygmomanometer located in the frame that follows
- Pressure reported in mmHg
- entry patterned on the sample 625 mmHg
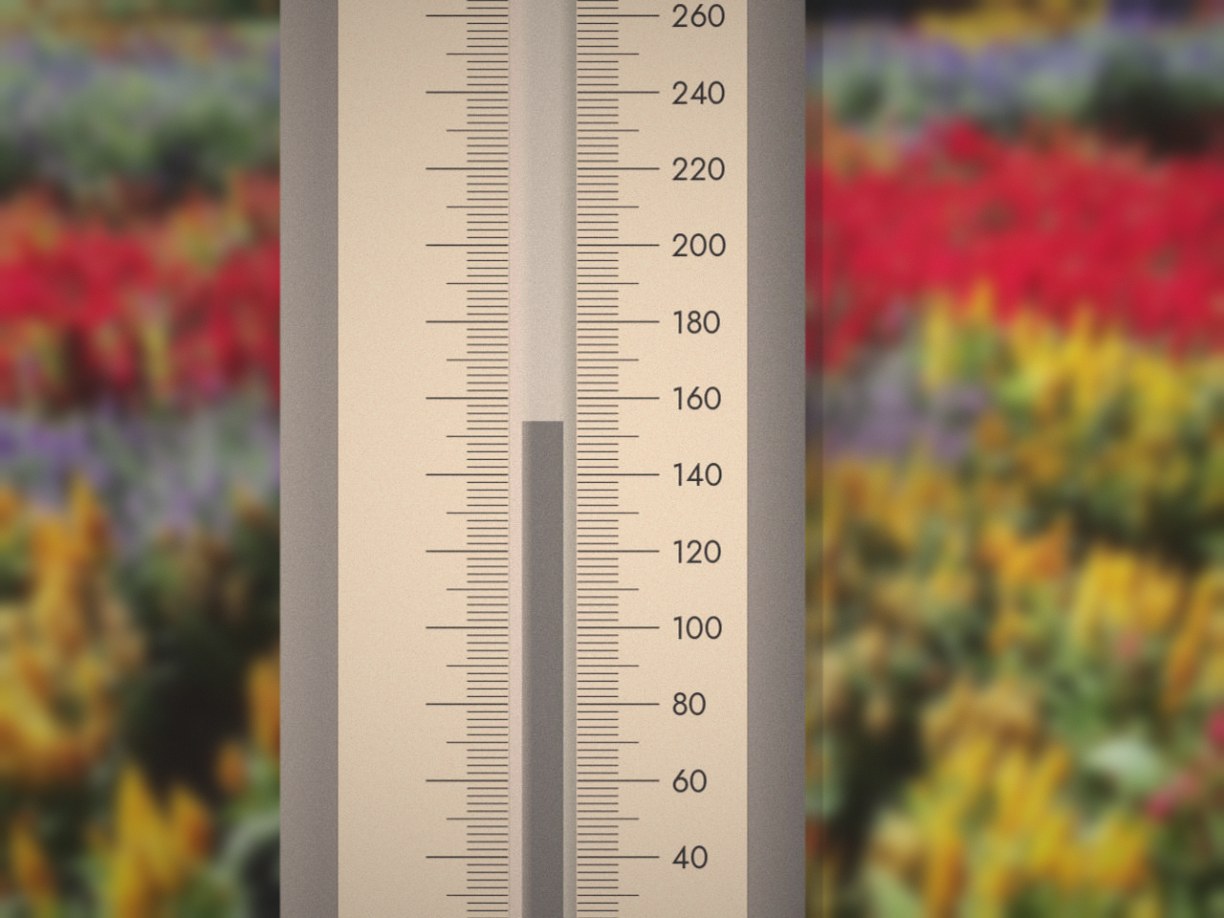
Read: 154 mmHg
